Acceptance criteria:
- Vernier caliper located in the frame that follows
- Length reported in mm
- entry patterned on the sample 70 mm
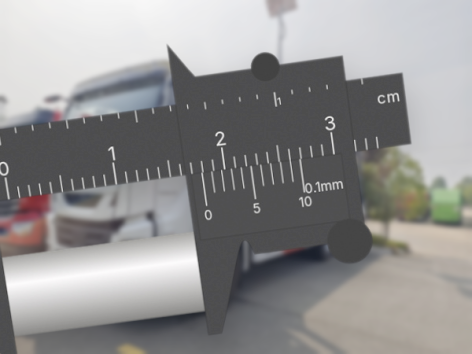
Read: 17.9 mm
